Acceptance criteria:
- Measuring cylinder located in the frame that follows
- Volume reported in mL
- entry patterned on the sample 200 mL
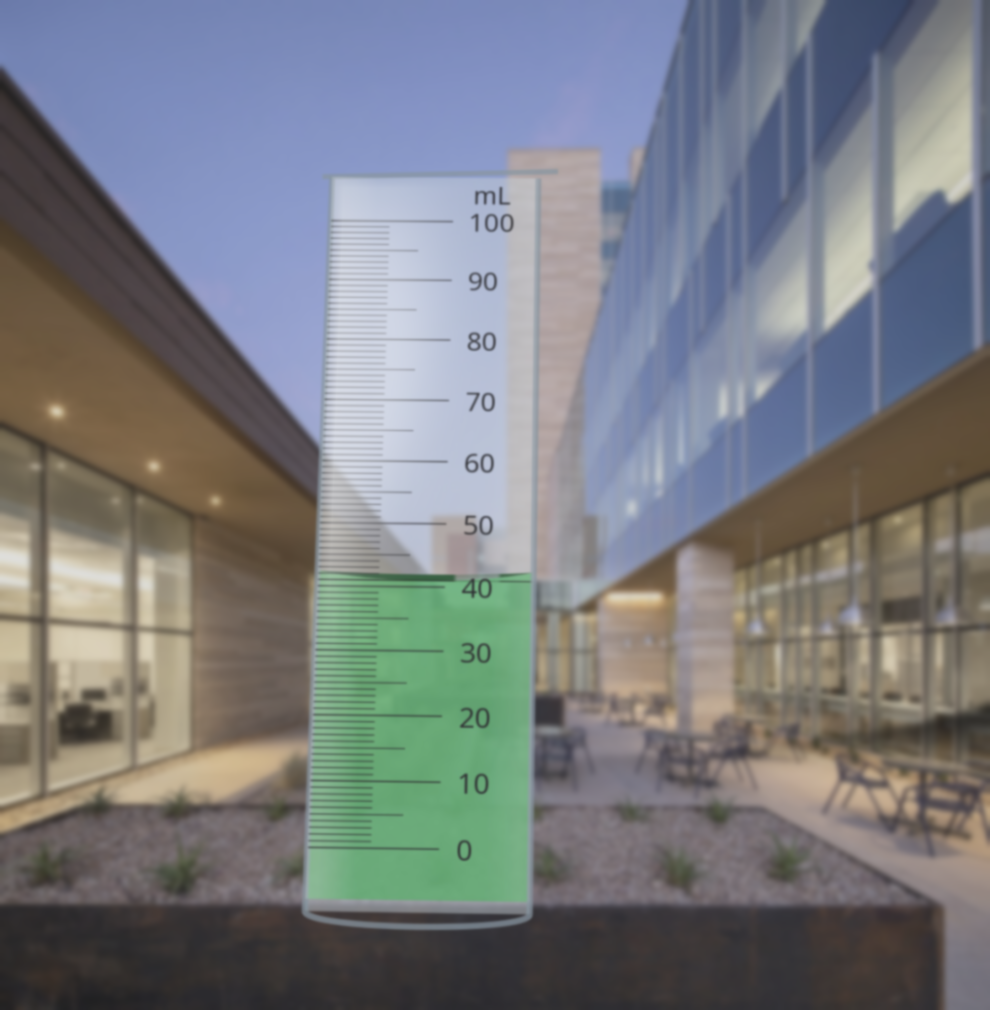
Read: 41 mL
